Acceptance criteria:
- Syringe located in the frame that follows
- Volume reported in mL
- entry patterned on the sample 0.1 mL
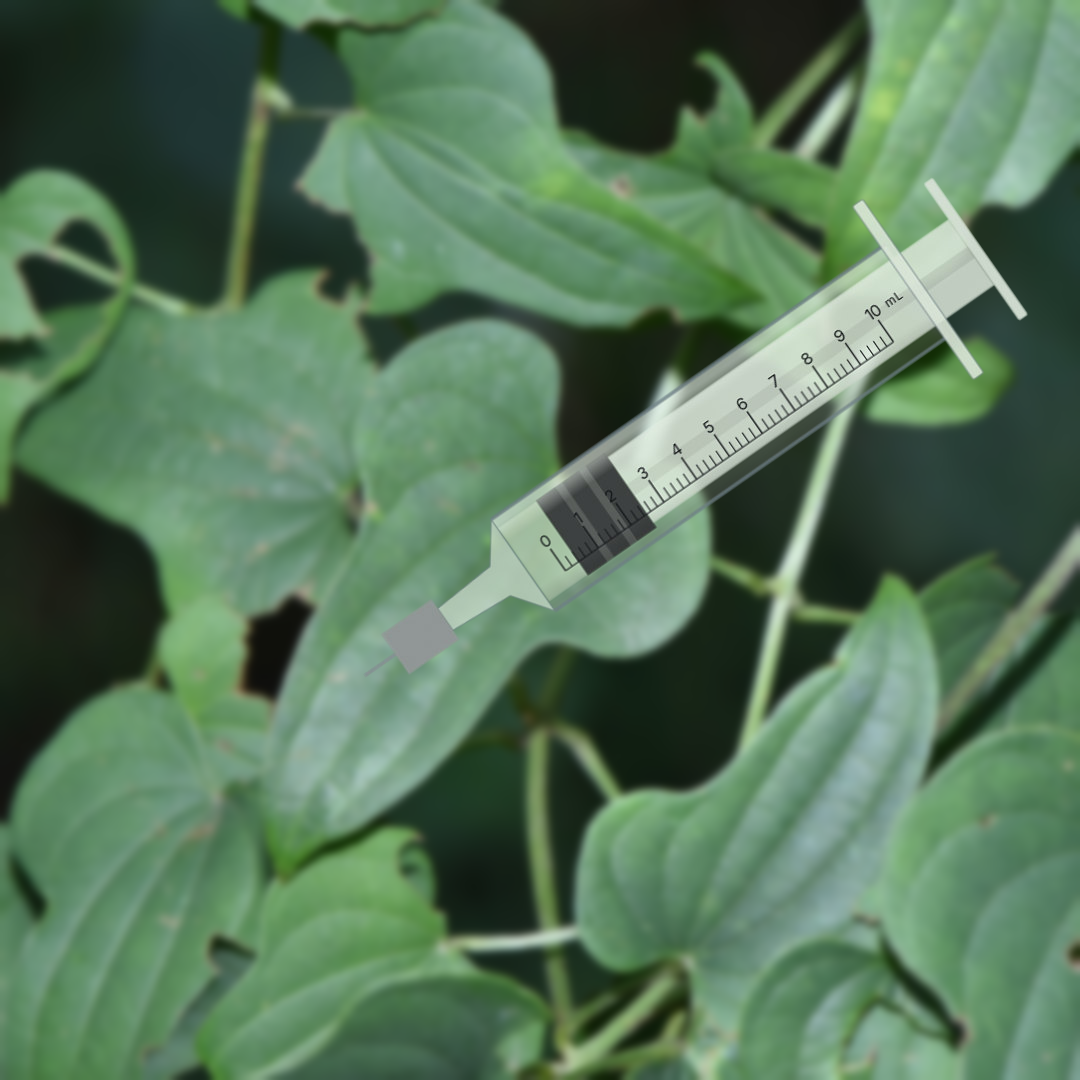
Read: 0.4 mL
